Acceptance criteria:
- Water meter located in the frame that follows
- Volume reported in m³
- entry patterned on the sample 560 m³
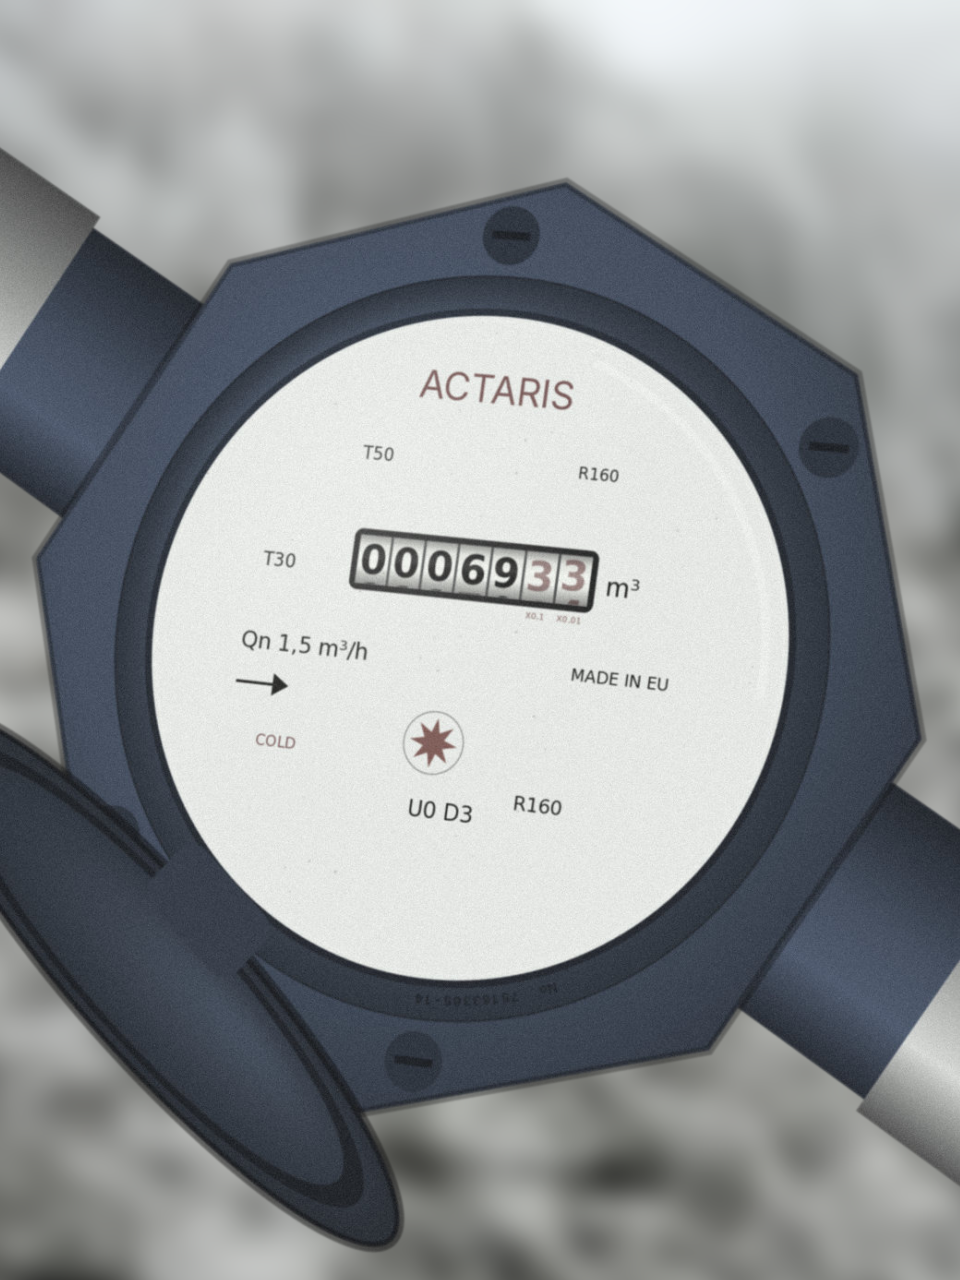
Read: 69.33 m³
